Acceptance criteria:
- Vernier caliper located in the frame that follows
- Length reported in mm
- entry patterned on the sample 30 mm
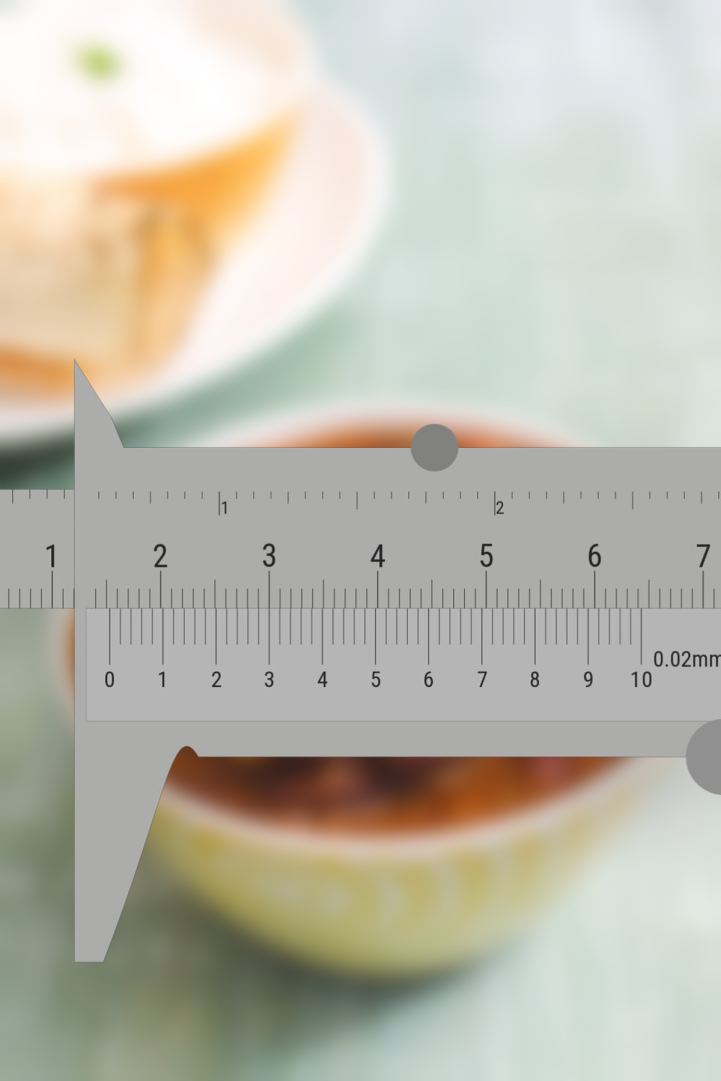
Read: 15.3 mm
